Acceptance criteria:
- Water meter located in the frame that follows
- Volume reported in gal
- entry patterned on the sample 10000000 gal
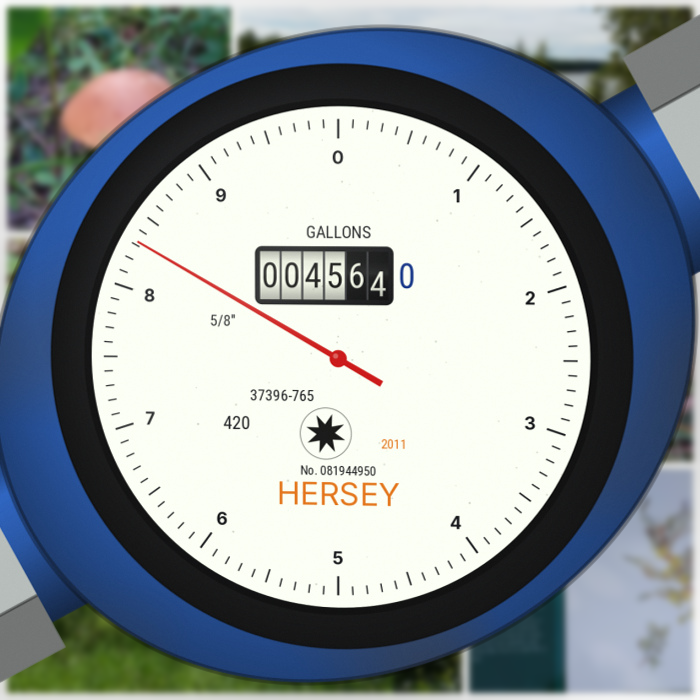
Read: 45638.3 gal
